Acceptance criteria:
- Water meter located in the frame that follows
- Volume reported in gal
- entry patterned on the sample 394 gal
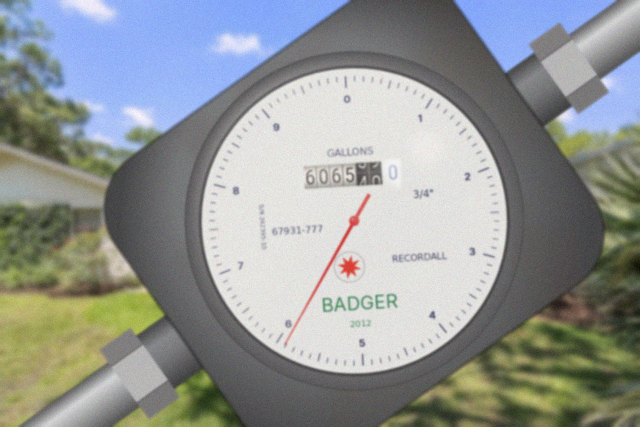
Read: 6065395.9 gal
